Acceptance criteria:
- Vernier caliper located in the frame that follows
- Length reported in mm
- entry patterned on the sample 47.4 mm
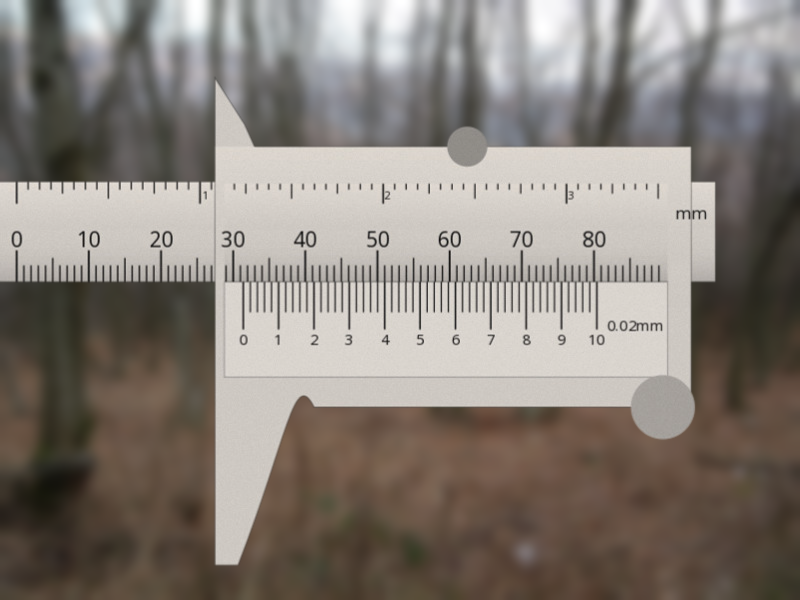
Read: 31.4 mm
